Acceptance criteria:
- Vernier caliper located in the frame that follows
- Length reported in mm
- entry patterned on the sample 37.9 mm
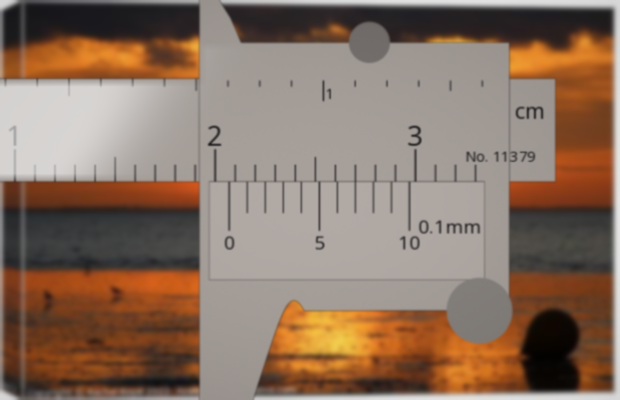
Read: 20.7 mm
